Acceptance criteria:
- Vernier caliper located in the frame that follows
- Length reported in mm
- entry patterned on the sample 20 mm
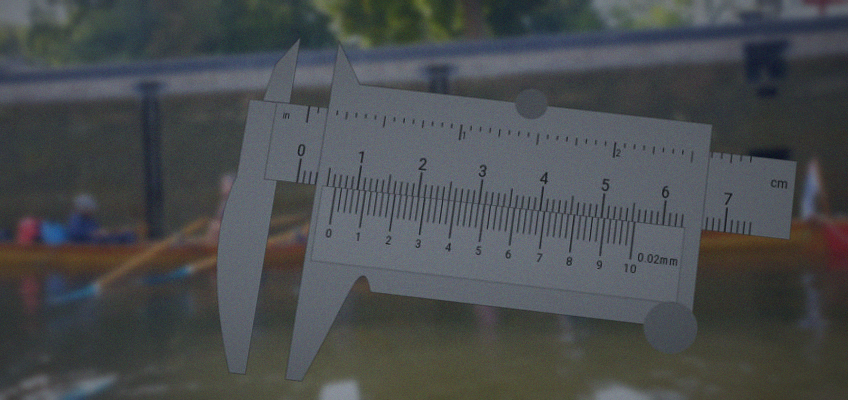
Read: 6.4 mm
